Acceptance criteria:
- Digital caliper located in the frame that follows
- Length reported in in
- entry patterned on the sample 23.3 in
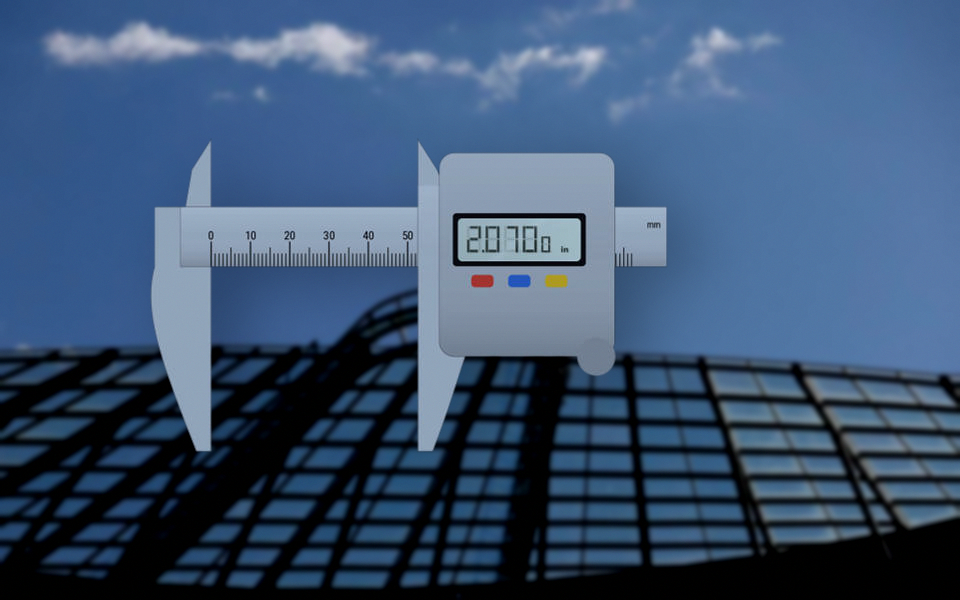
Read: 2.0700 in
